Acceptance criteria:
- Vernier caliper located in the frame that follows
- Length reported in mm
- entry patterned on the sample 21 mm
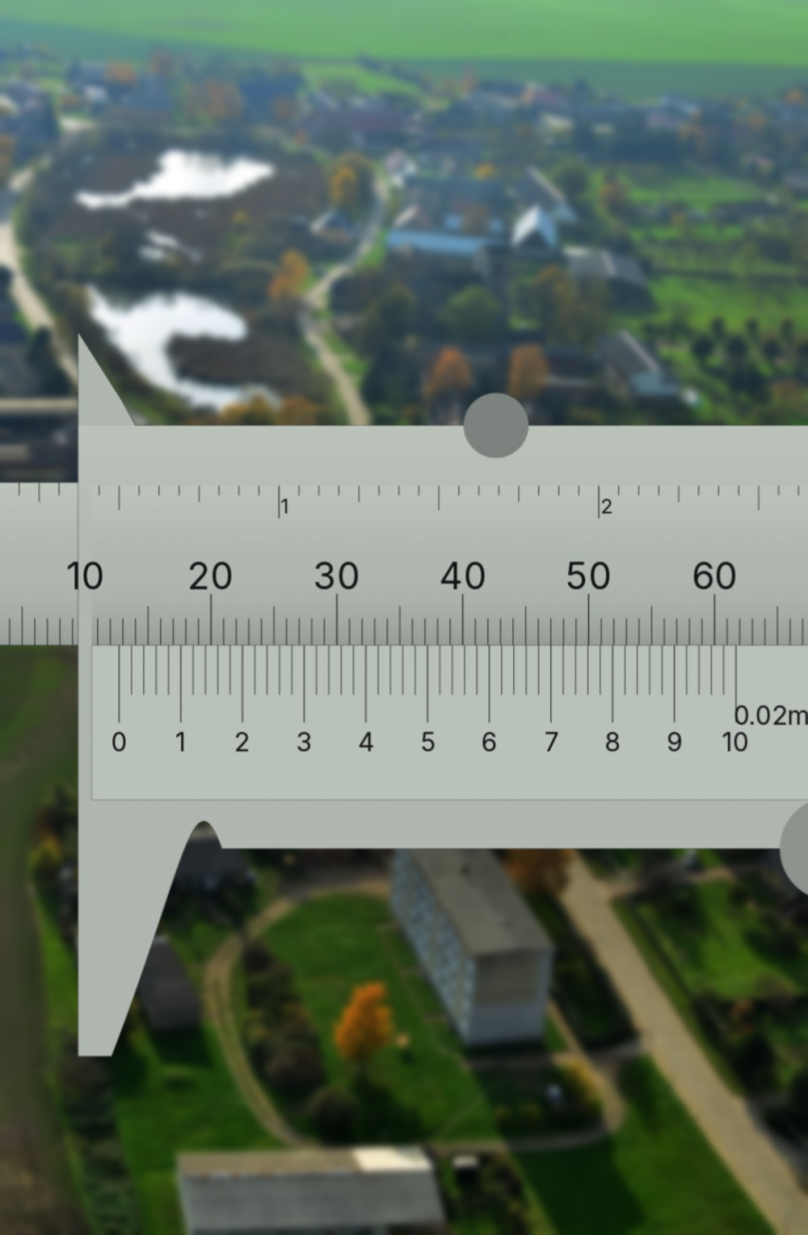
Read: 12.7 mm
